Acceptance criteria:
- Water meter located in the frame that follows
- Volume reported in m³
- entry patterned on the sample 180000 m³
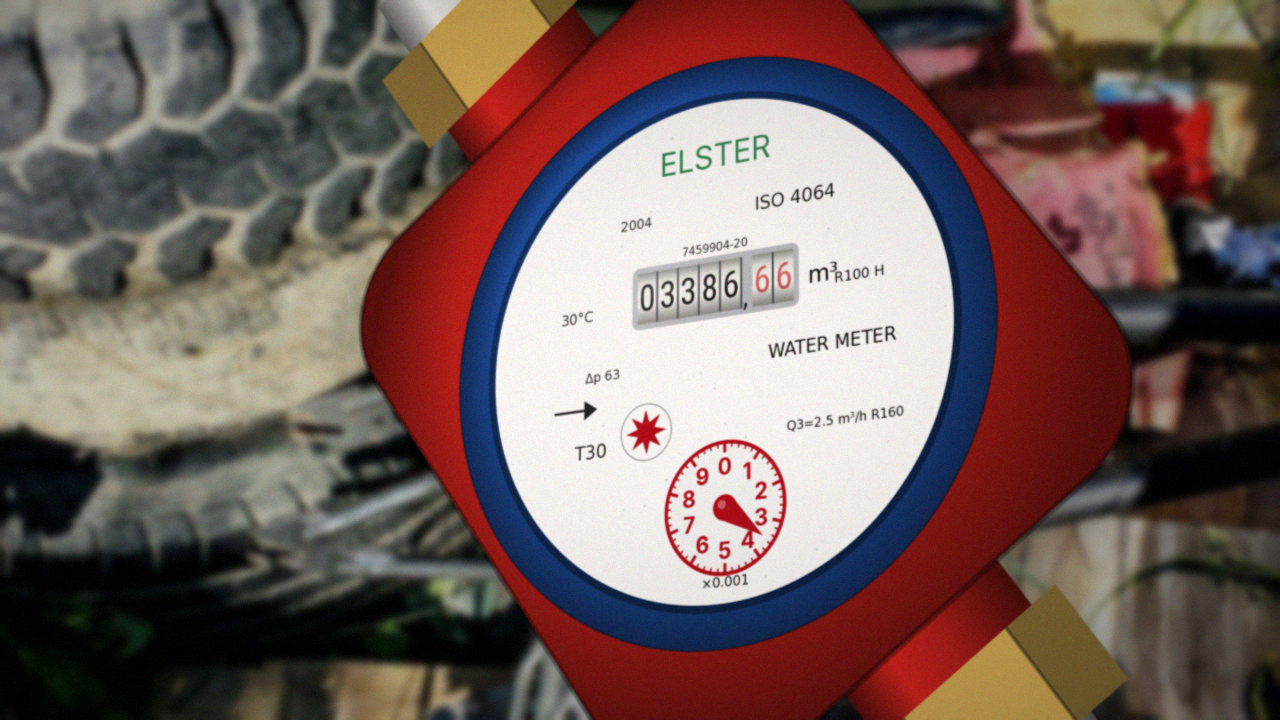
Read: 3386.663 m³
